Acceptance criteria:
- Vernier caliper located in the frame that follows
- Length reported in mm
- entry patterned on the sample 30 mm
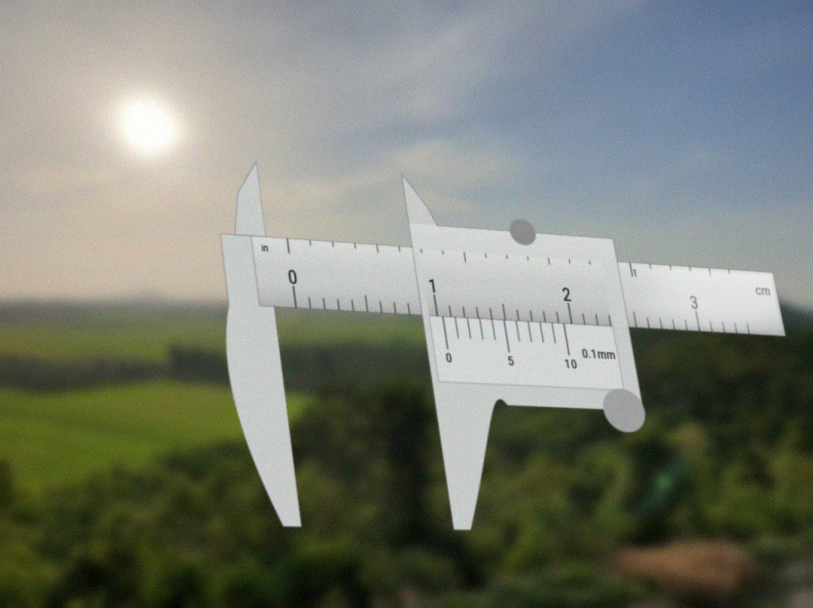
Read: 10.4 mm
